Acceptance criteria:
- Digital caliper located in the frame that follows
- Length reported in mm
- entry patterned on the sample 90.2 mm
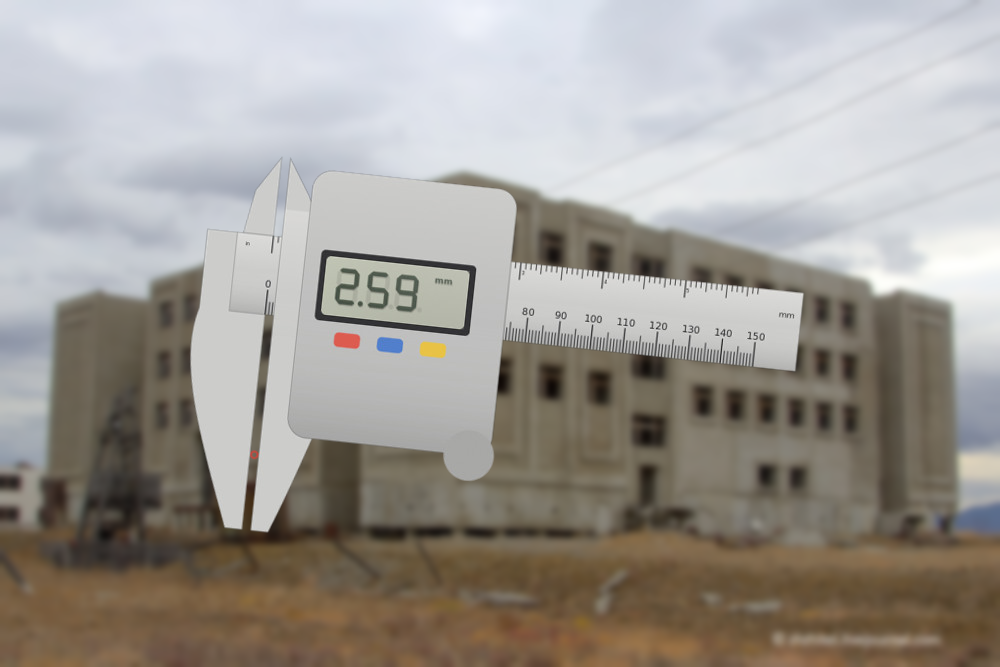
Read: 2.59 mm
